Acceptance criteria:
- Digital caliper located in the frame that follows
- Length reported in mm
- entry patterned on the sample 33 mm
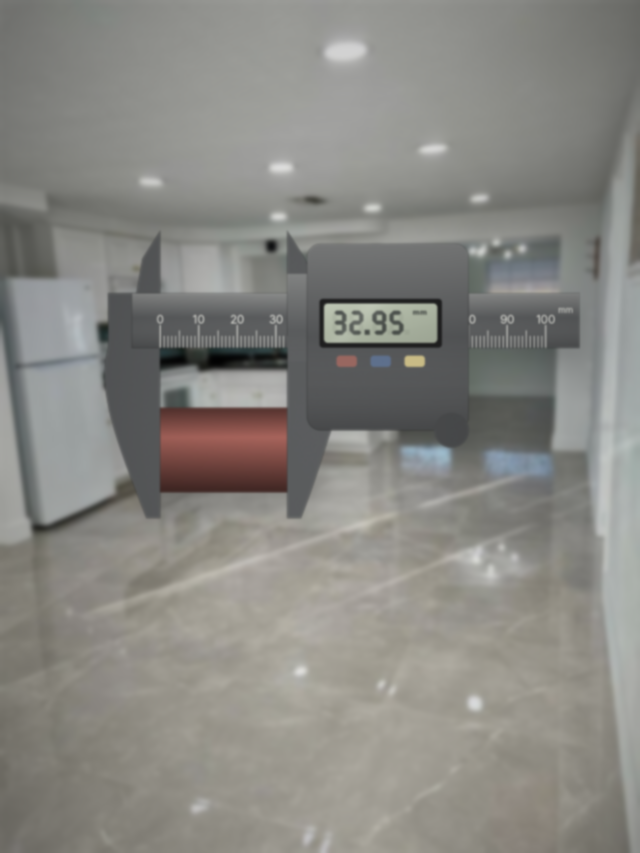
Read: 32.95 mm
